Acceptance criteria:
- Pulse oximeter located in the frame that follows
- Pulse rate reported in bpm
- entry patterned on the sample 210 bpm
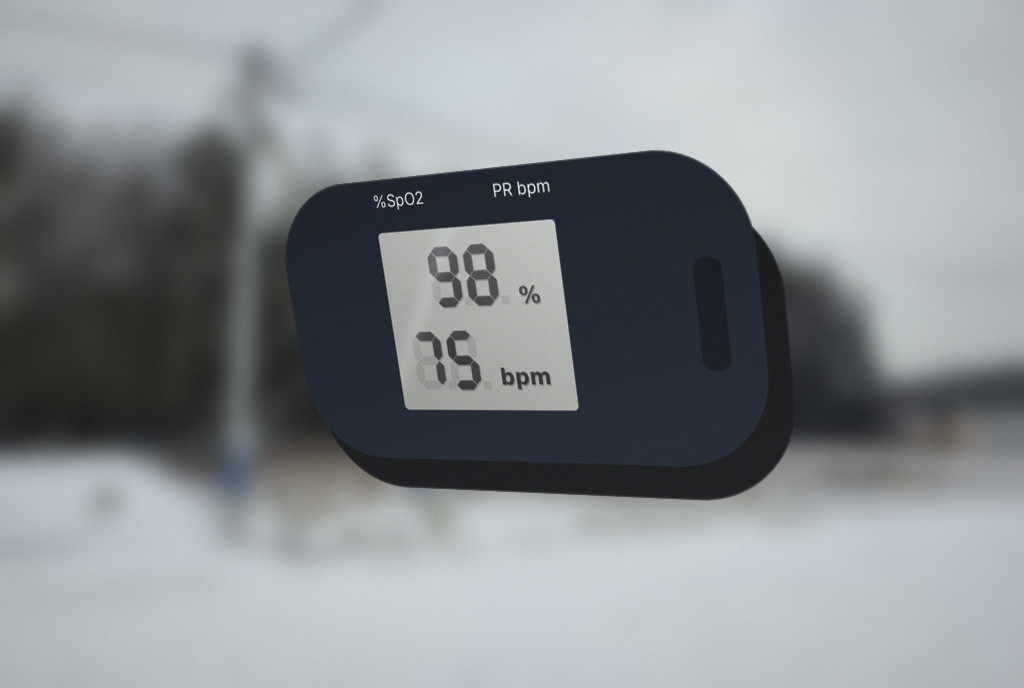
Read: 75 bpm
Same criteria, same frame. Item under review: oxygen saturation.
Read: 98 %
